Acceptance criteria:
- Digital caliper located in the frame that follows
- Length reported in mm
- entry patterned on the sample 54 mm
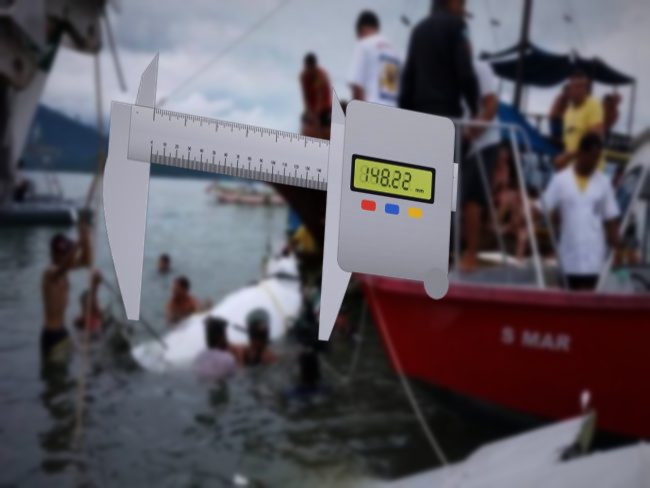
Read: 148.22 mm
